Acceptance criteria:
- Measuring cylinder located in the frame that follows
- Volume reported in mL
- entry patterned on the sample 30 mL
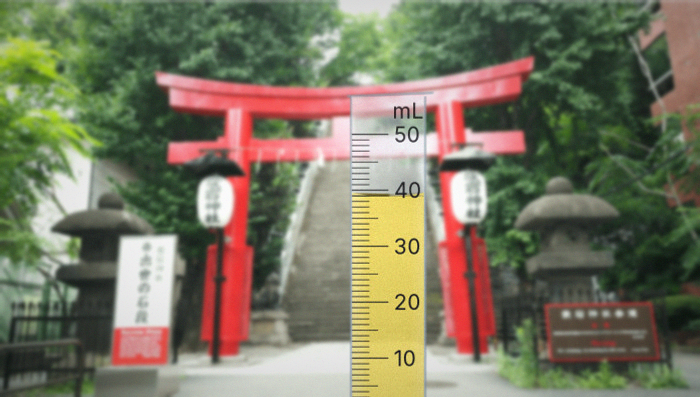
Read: 39 mL
